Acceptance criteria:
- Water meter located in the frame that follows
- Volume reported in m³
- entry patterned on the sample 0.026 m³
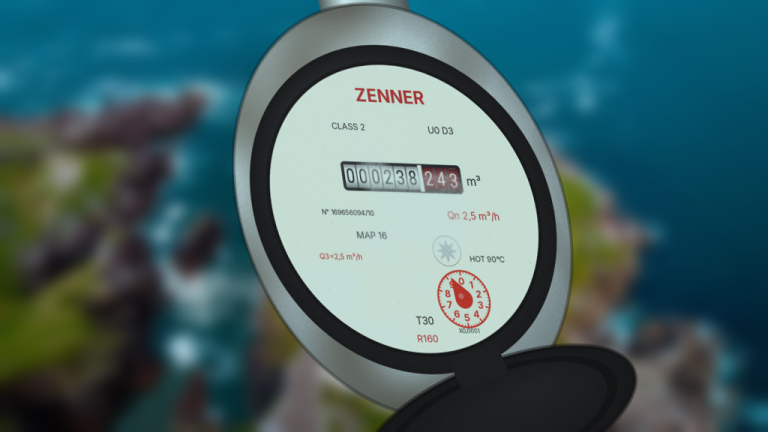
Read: 238.2429 m³
